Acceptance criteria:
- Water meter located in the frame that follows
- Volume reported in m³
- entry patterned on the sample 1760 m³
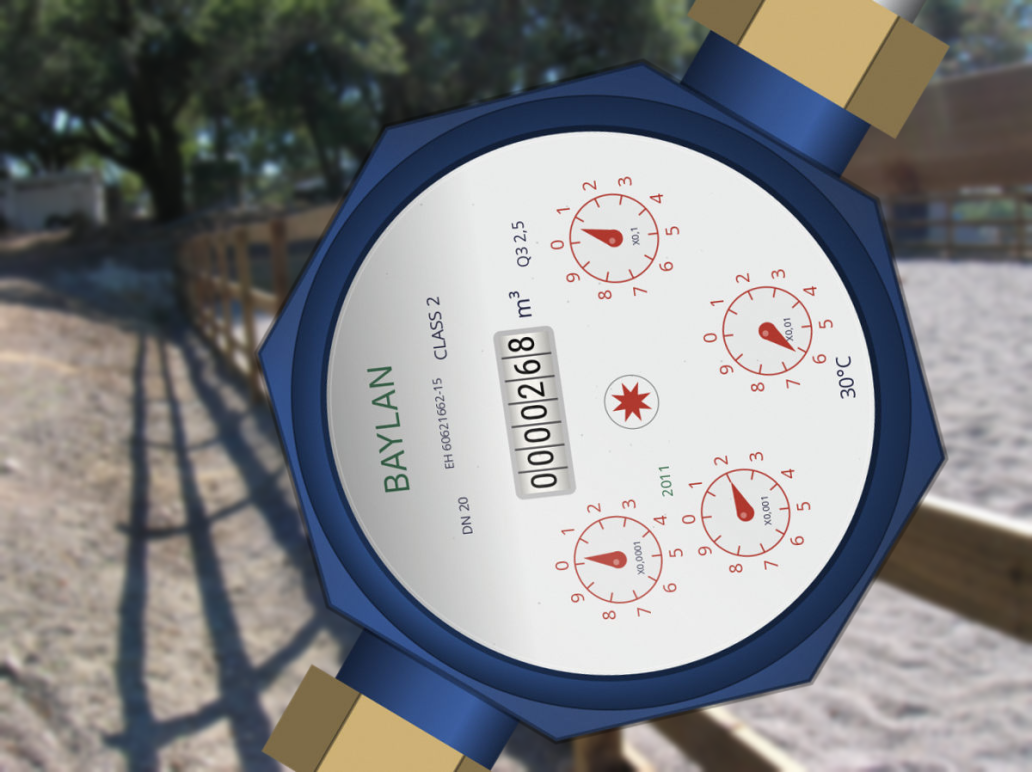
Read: 268.0620 m³
